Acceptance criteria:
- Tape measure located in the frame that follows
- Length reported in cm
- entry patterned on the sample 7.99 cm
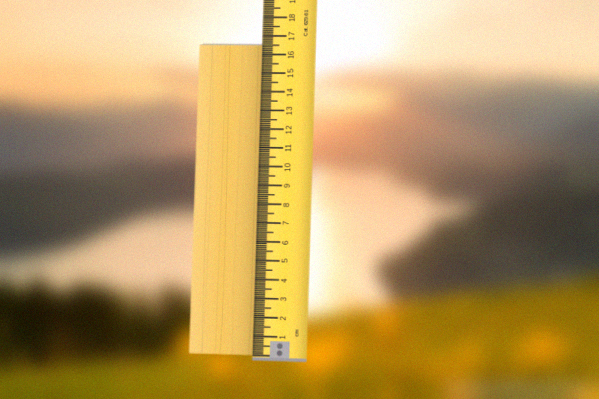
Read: 16.5 cm
